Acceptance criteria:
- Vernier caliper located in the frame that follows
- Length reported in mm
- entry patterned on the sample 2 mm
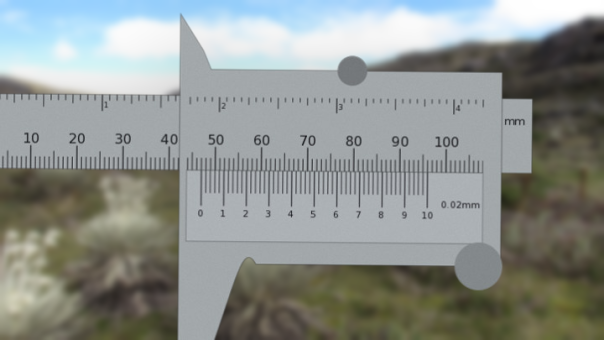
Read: 47.0 mm
